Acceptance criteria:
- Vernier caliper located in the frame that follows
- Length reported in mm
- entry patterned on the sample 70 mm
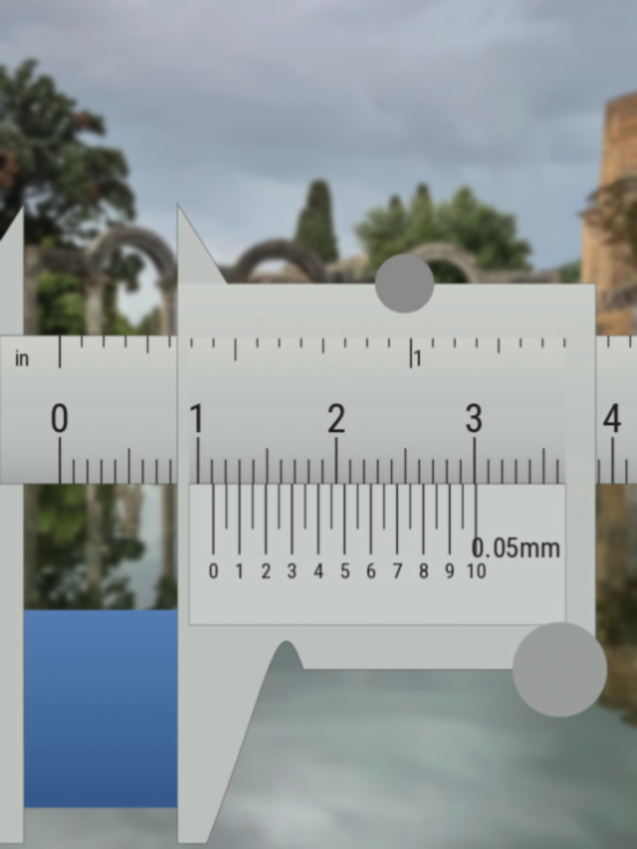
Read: 11.1 mm
